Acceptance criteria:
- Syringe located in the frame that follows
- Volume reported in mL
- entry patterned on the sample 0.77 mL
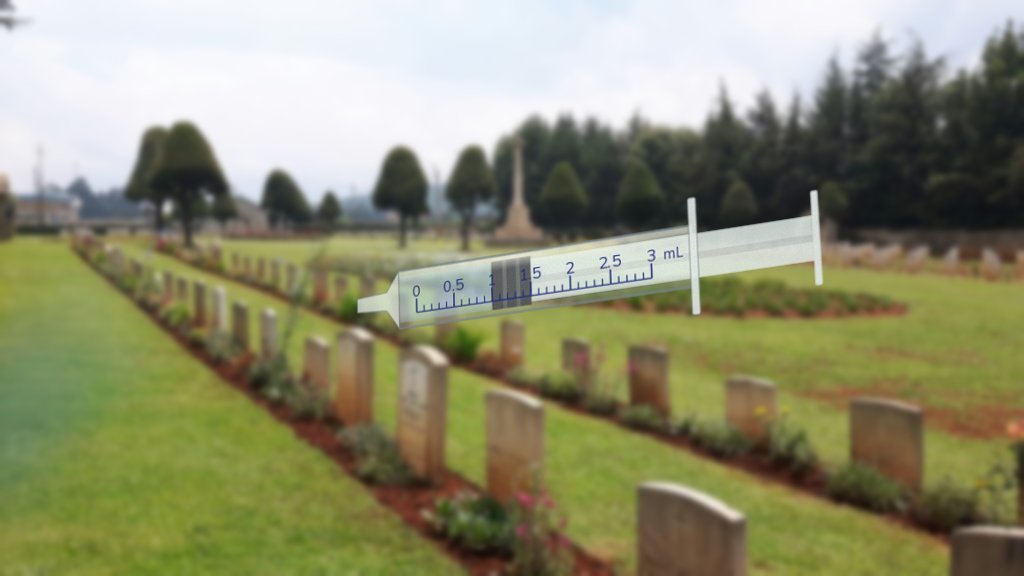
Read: 1 mL
